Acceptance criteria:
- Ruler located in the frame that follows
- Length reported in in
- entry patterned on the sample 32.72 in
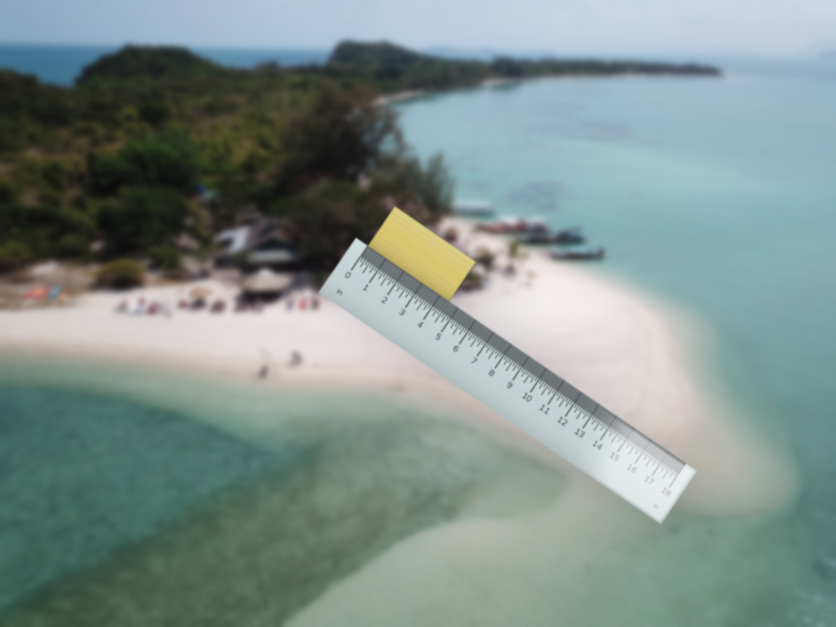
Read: 4.5 in
